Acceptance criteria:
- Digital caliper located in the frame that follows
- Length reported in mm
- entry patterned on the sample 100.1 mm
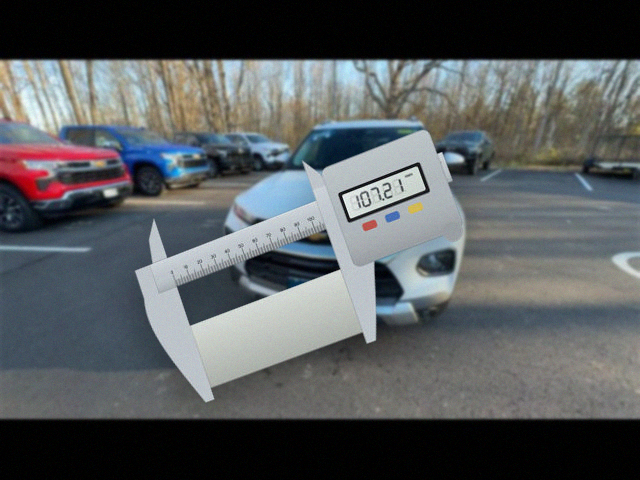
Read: 107.21 mm
